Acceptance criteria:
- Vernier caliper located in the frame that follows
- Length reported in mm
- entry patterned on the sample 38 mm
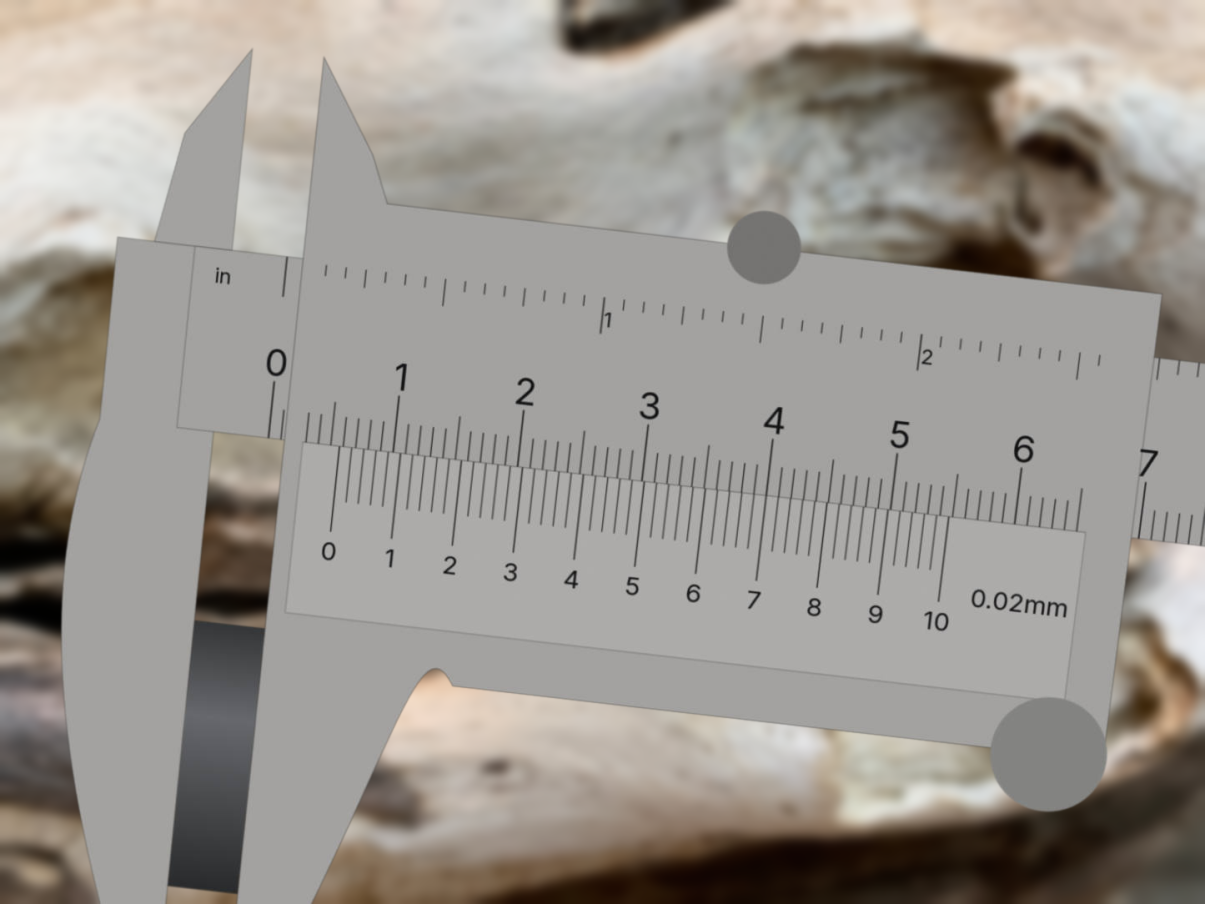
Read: 5.7 mm
